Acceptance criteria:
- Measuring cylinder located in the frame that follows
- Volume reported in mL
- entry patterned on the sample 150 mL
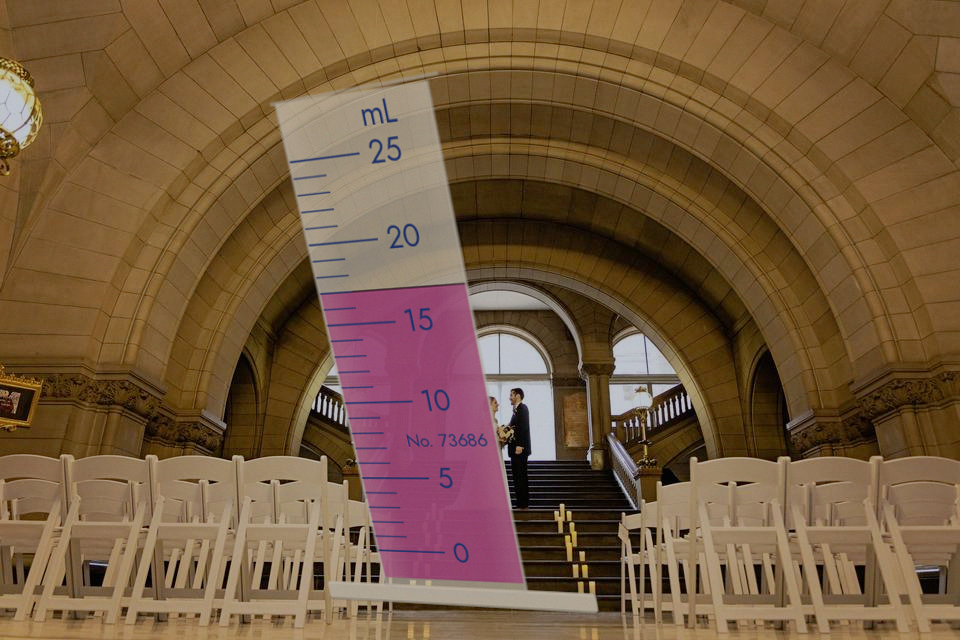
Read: 17 mL
